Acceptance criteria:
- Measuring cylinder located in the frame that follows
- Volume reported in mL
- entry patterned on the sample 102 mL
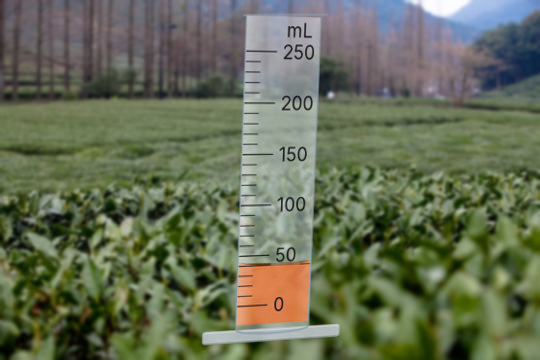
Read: 40 mL
